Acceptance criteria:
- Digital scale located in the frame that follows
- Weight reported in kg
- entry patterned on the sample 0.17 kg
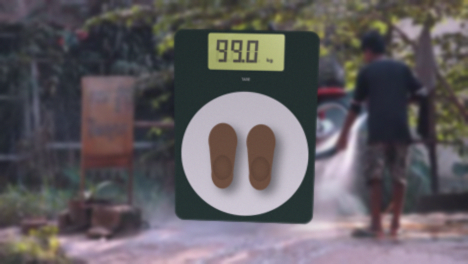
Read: 99.0 kg
